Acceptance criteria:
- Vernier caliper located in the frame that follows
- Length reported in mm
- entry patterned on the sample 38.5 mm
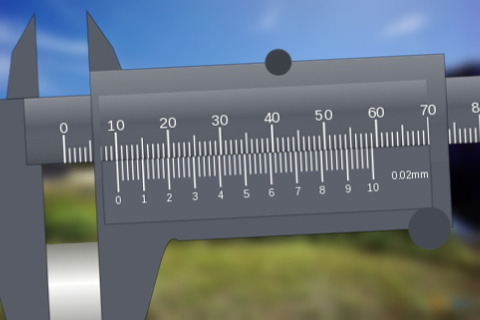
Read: 10.0 mm
